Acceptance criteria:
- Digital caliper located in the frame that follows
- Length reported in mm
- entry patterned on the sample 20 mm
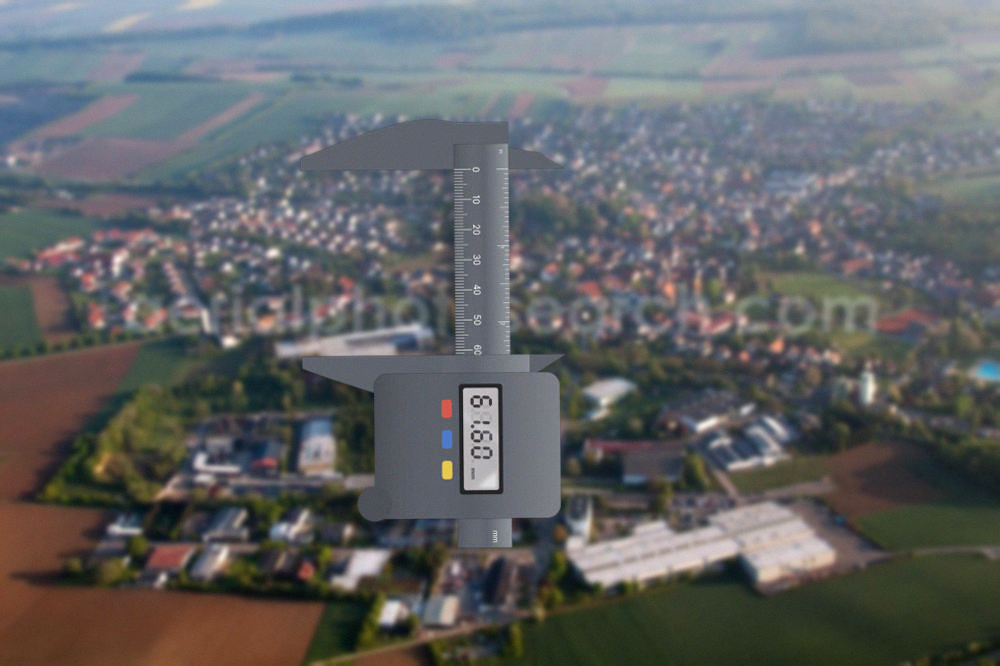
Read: 61.60 mm
